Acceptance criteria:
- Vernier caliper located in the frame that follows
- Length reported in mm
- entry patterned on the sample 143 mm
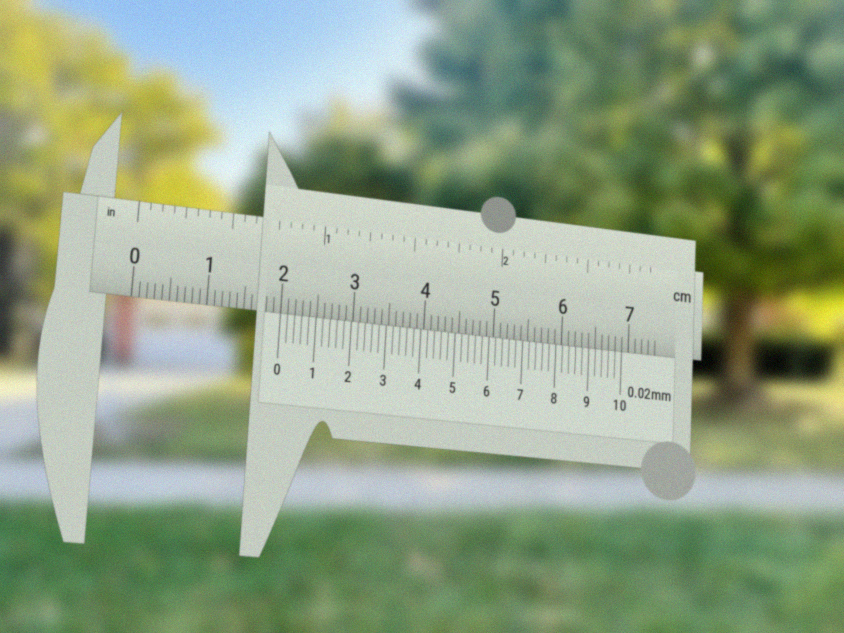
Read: 20.0 mm
